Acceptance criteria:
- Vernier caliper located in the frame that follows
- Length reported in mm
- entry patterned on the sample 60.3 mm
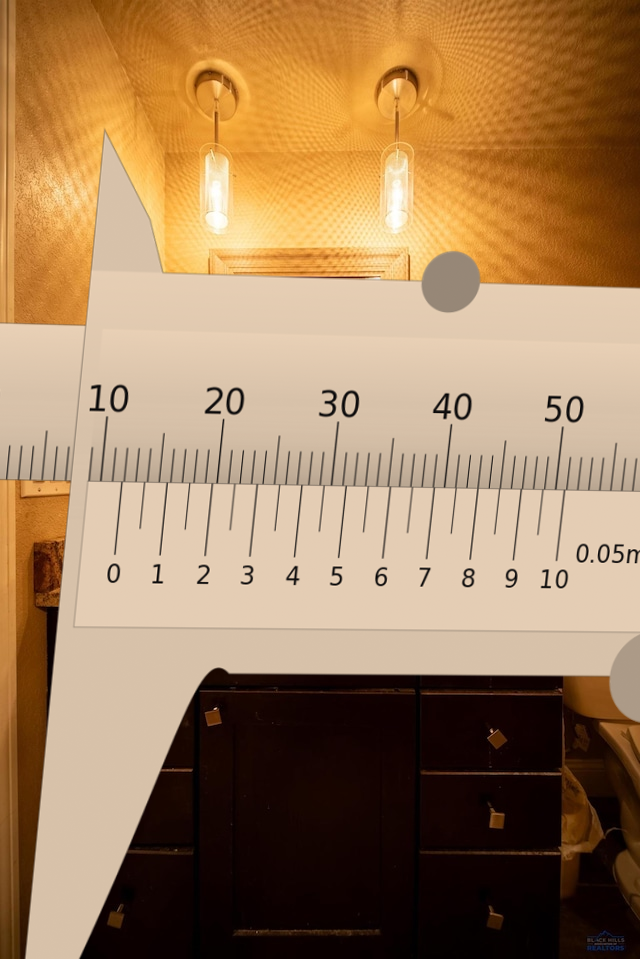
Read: 11.8 mm
